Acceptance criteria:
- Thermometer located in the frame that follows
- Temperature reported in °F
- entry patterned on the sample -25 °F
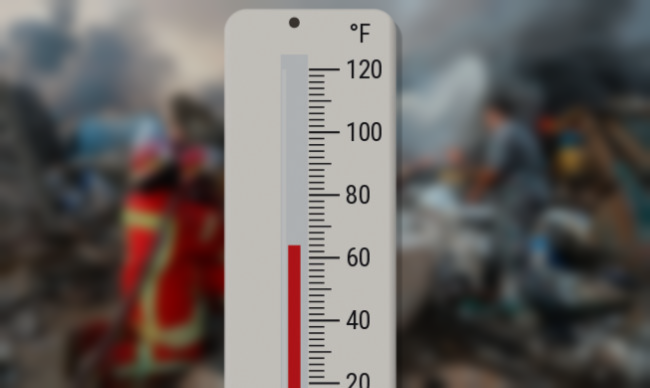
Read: 64 °F
